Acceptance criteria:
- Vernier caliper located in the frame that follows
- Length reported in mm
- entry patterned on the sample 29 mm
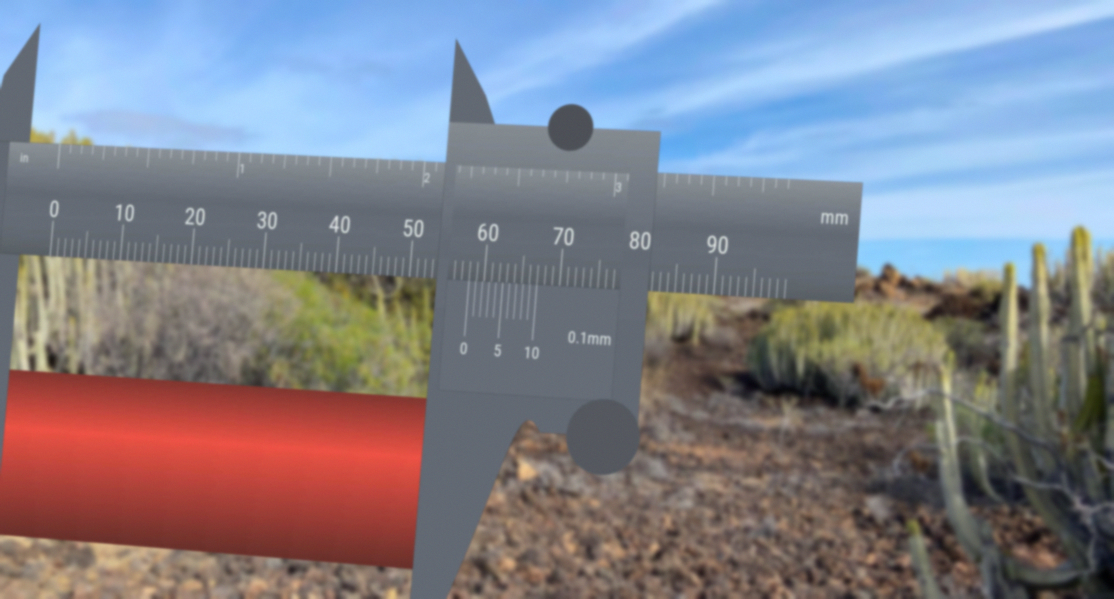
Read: 58.0 mm
